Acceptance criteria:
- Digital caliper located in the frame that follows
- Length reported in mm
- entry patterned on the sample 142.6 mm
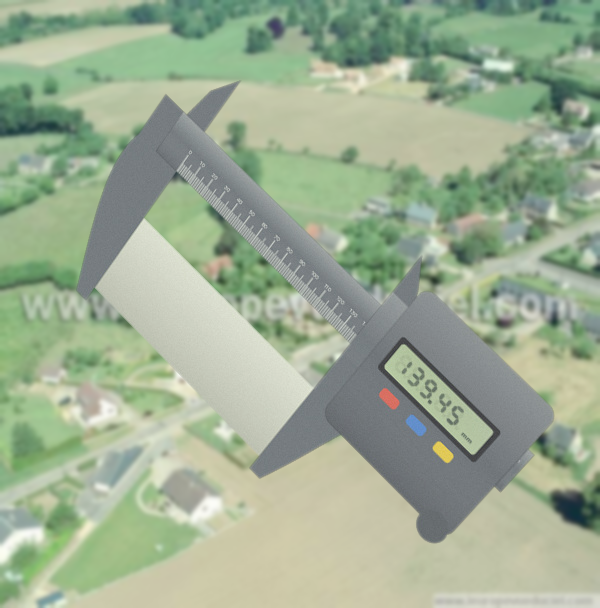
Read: 139.45 mm
